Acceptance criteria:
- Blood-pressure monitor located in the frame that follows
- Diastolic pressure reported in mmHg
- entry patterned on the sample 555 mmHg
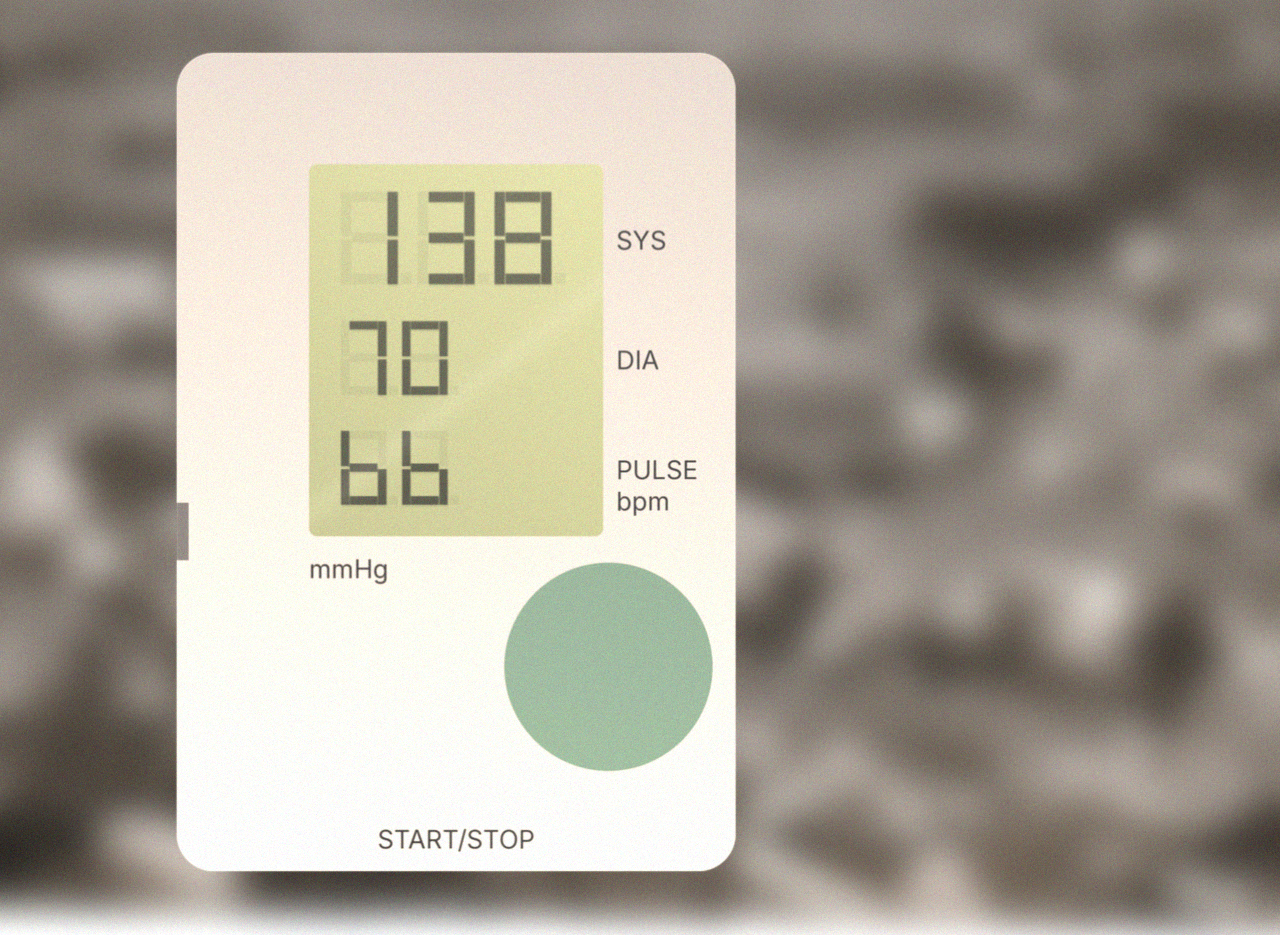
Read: 70 mmHg
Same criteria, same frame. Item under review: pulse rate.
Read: 66 bpm
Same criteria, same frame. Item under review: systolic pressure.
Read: 138 mmHg
